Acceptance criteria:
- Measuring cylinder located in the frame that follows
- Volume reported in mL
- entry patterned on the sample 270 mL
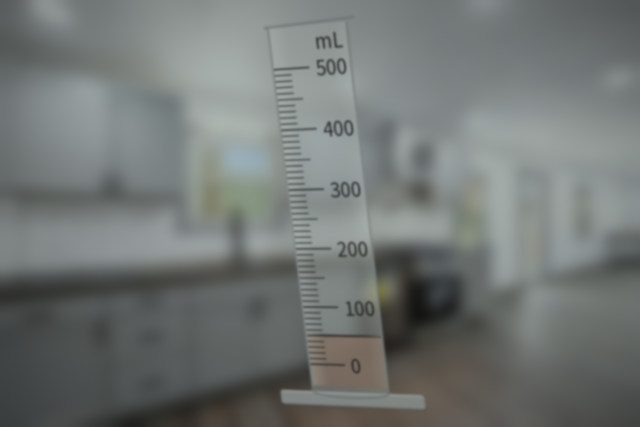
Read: 50 mL
